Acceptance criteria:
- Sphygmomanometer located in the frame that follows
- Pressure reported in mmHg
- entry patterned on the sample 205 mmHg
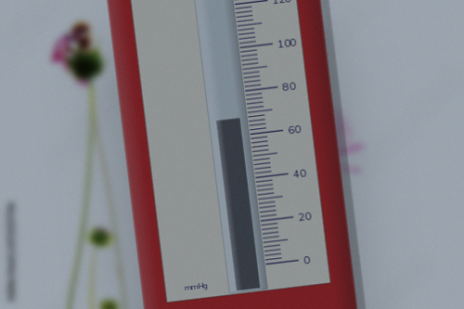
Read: 68 mmHg
